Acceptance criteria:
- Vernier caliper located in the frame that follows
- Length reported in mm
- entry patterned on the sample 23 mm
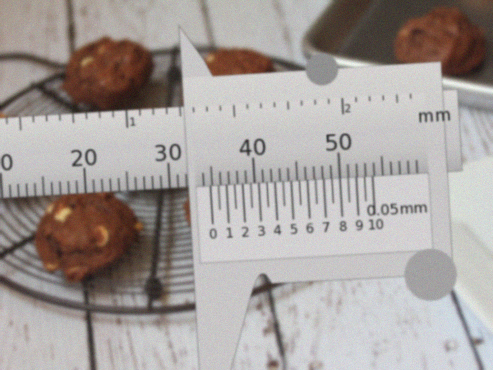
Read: 34.8 mm
